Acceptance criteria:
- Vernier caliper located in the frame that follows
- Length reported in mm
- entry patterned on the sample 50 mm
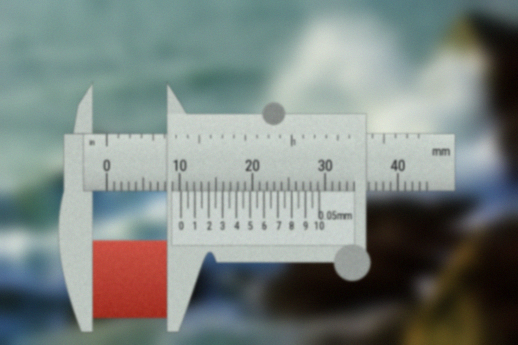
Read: 10.2 mm
